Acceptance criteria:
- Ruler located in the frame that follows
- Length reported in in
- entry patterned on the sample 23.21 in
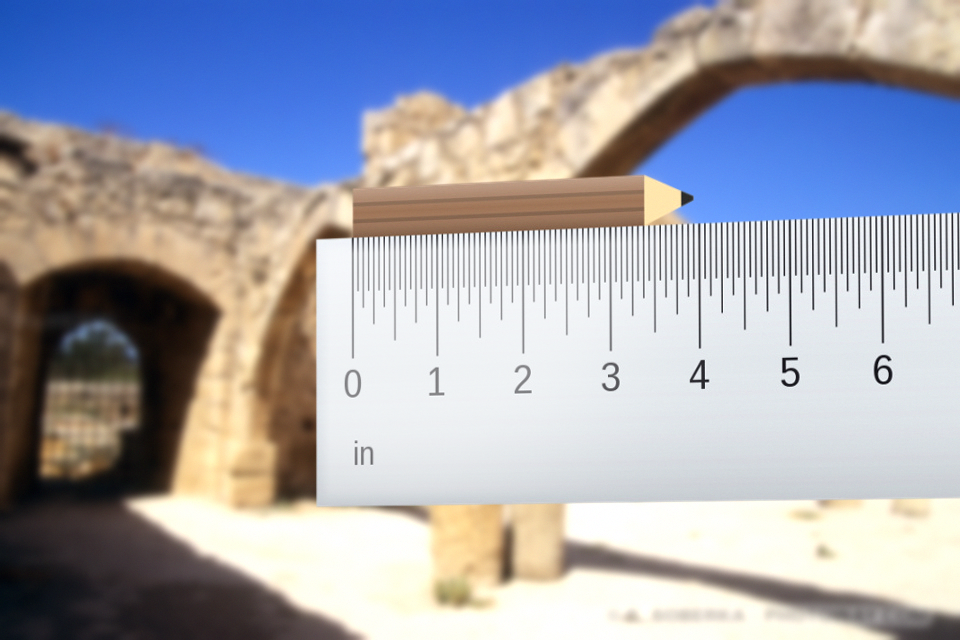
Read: 3.9375 in
